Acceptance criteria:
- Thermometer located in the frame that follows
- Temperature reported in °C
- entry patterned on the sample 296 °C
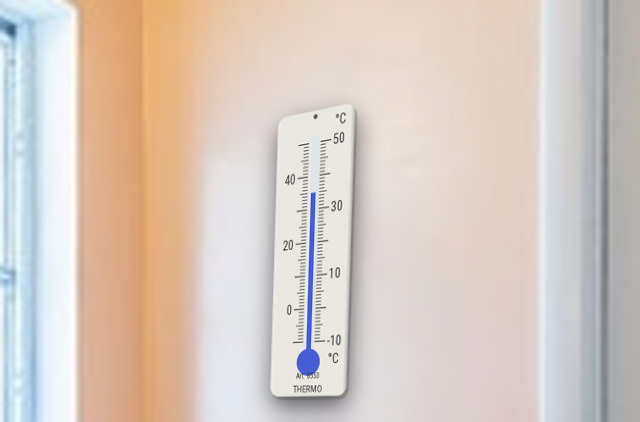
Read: 35 °C
